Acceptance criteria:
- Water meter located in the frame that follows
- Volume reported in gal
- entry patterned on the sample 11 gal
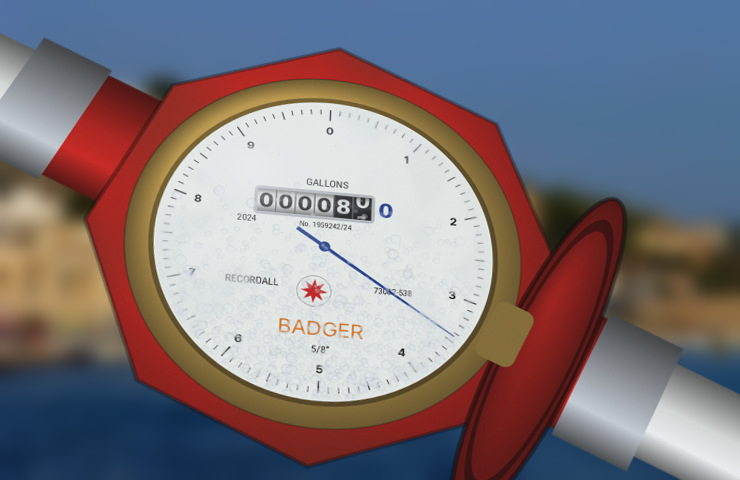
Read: 803.4 gal
